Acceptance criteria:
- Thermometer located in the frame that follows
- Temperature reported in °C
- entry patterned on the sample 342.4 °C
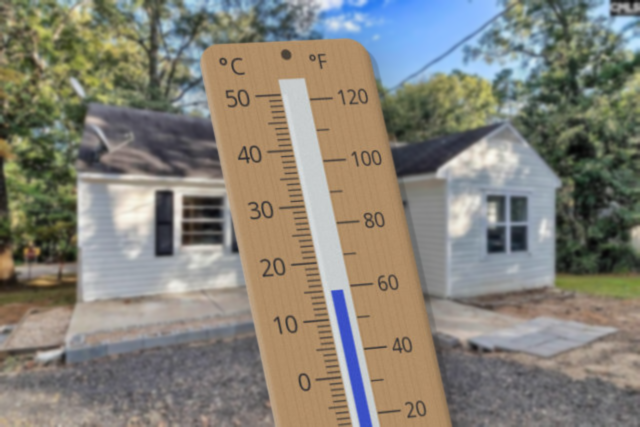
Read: 15 °C
